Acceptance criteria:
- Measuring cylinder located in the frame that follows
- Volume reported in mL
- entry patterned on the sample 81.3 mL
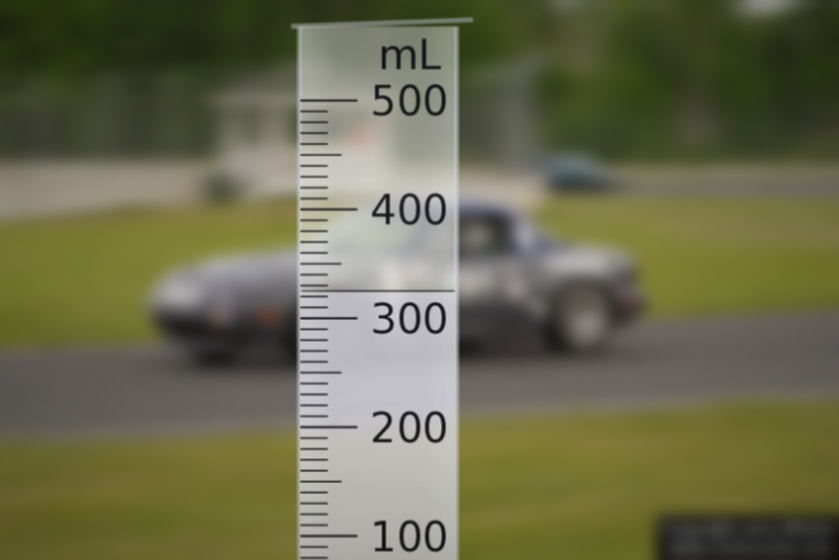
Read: 325 mL
